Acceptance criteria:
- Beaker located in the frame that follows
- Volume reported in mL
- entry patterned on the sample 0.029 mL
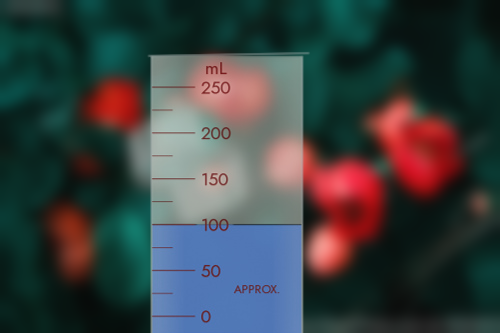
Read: 100 mL
